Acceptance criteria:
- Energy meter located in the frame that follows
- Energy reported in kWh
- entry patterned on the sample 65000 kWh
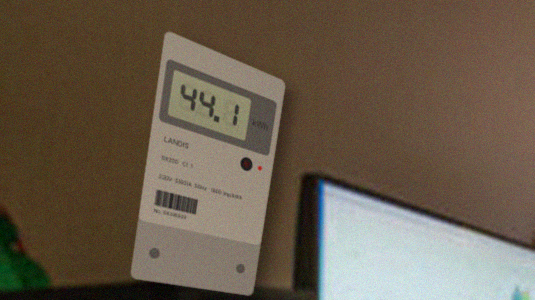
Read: 44.1 kWh
